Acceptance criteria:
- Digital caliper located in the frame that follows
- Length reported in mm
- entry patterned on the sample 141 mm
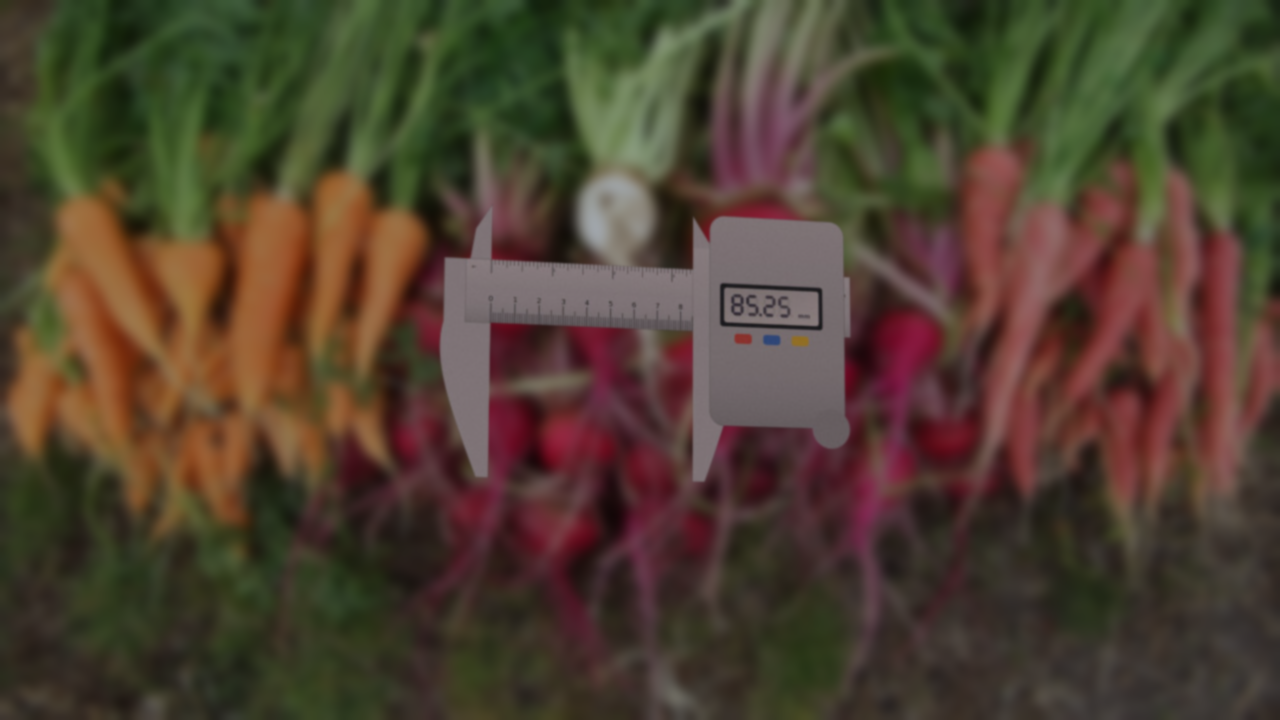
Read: 85.25 mm
